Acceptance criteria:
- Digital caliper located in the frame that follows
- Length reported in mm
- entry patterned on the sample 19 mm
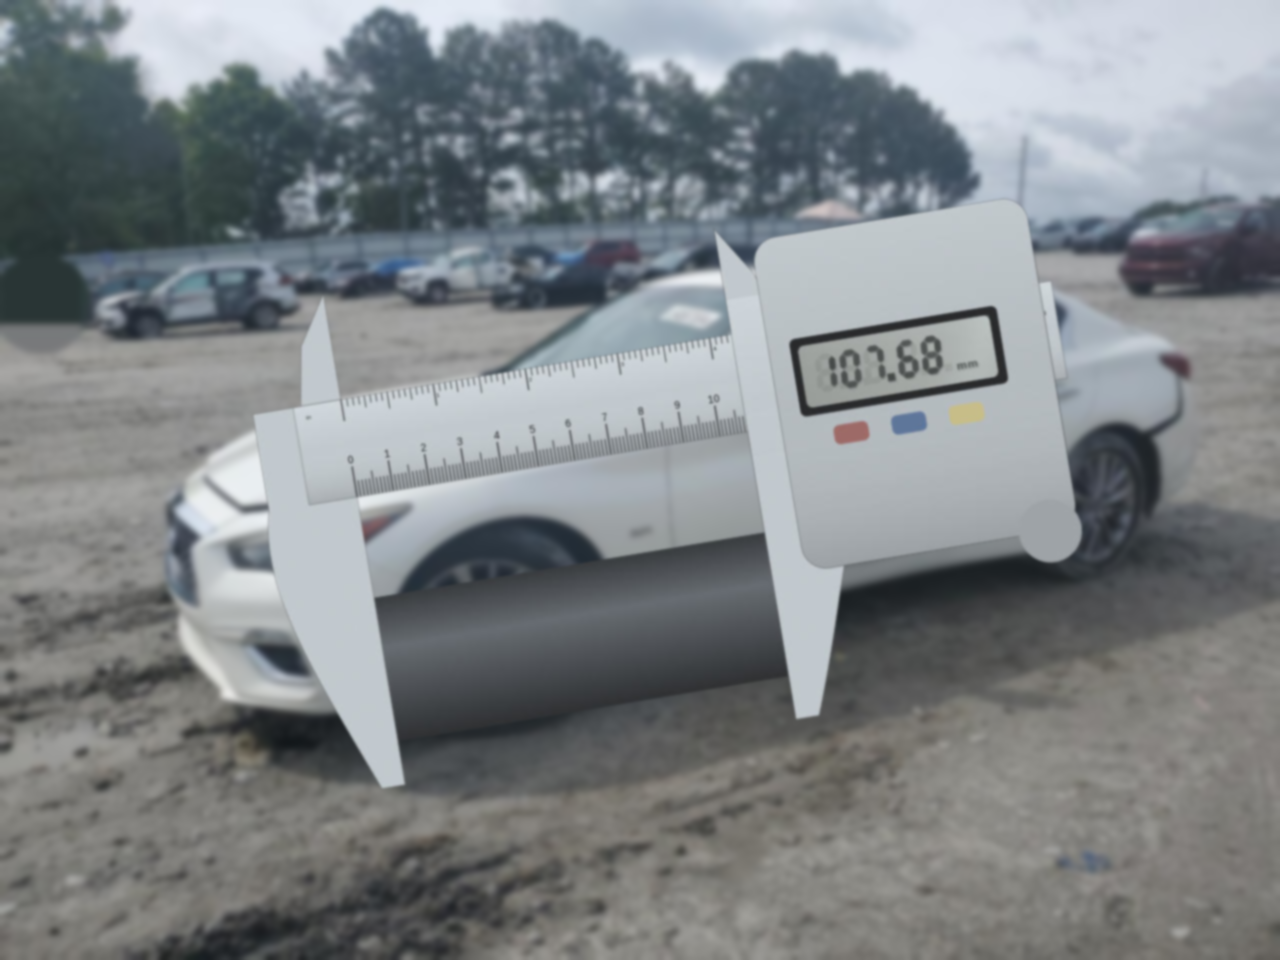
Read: 107.68 mm
